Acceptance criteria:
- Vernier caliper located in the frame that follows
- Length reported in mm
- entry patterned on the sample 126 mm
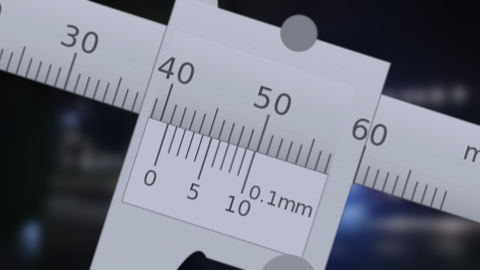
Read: 40.8 mm
